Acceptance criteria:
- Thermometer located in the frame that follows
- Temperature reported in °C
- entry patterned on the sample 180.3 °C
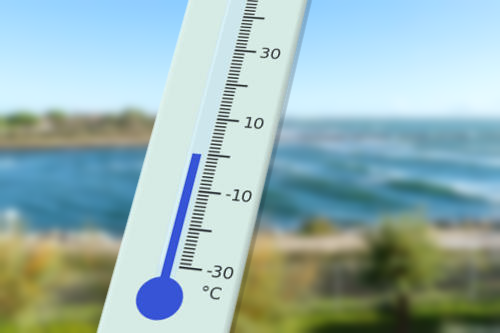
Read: 0 °C
